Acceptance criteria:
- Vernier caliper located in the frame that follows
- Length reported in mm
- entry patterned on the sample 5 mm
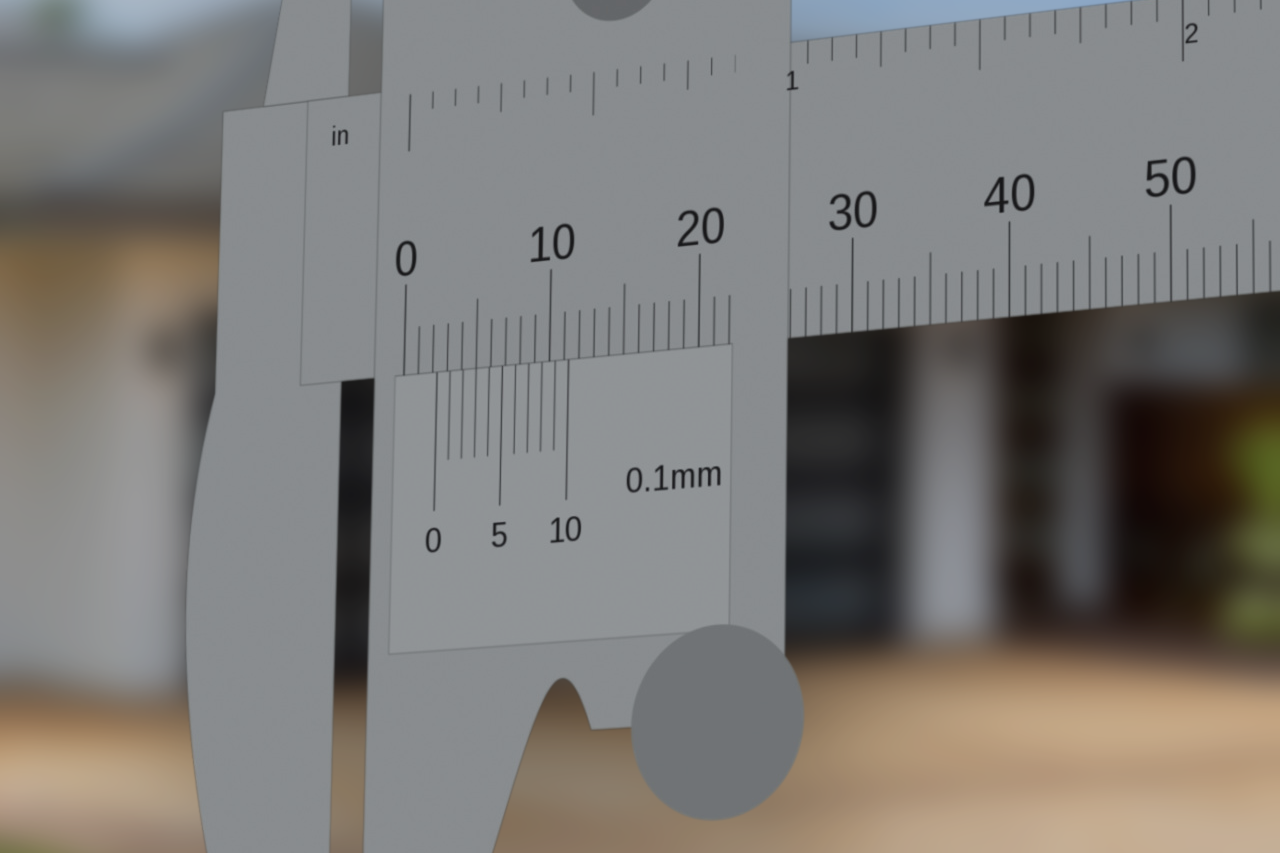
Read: 2.3 mm
